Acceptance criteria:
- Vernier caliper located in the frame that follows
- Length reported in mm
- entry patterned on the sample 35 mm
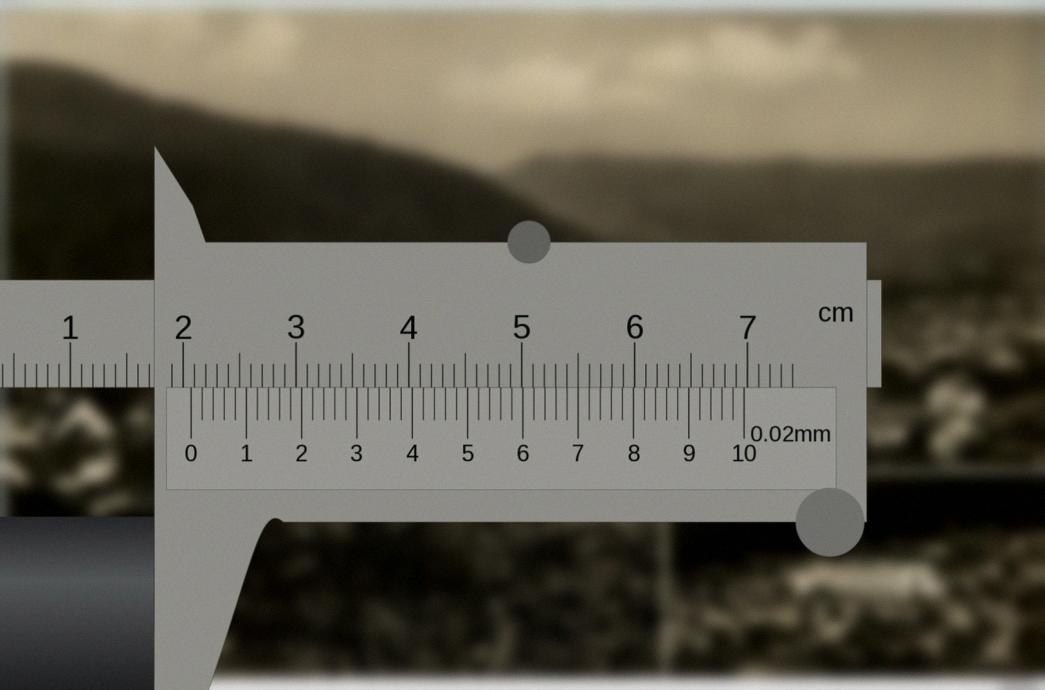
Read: 20.7 mm
